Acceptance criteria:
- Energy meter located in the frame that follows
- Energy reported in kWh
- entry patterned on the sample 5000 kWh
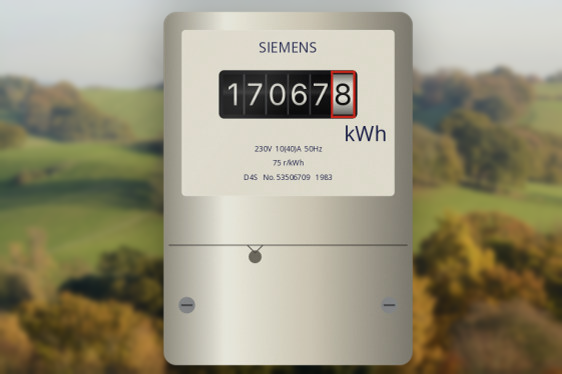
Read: 17067.8 kWh
